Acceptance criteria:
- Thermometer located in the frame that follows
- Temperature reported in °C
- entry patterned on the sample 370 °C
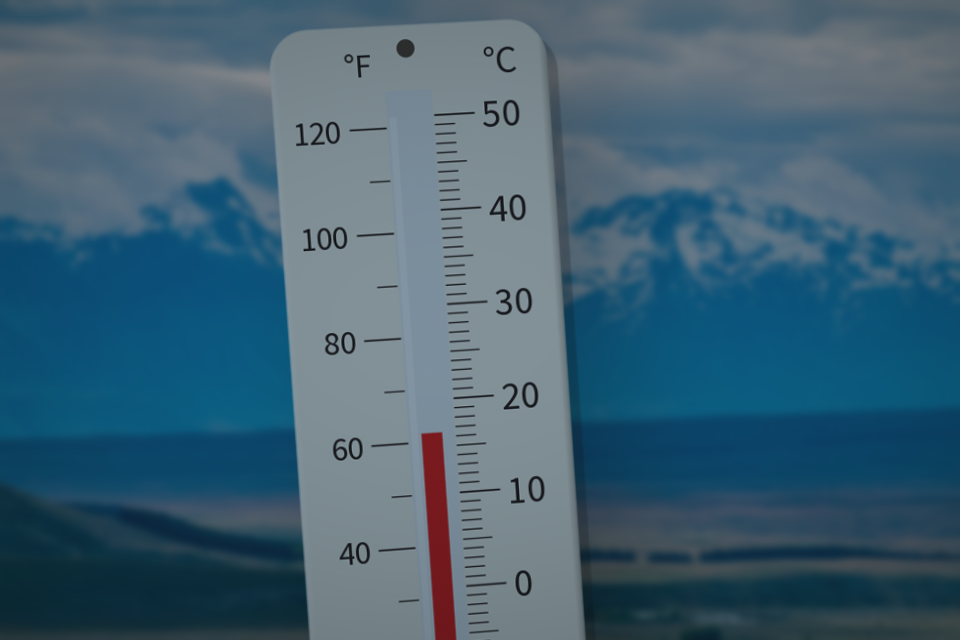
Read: 16.5 °C
